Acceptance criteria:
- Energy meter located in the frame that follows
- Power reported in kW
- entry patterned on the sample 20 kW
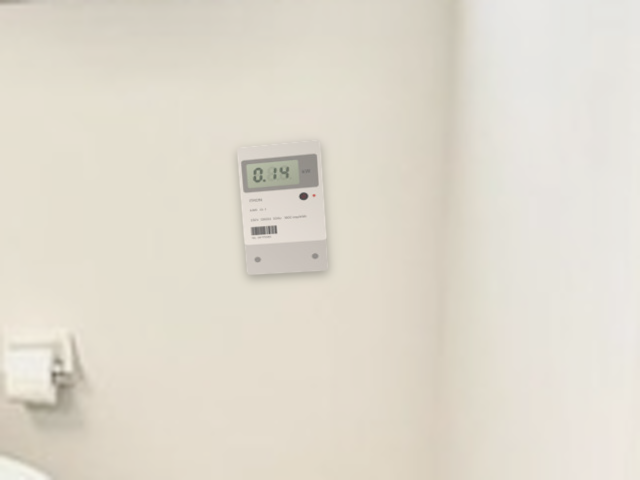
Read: 0.14 kW
